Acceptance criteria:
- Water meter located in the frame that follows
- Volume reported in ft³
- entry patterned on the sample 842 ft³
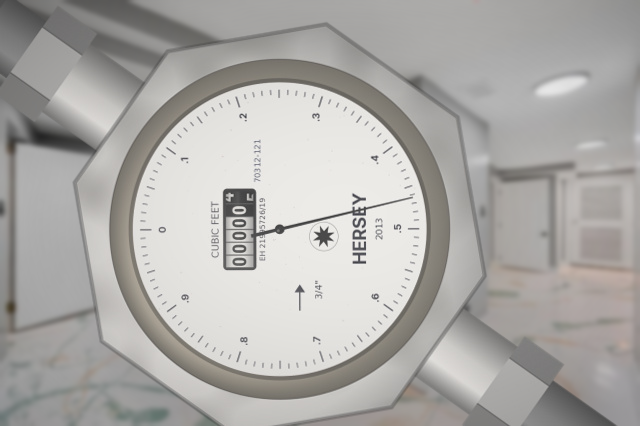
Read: 4.46 ft³
